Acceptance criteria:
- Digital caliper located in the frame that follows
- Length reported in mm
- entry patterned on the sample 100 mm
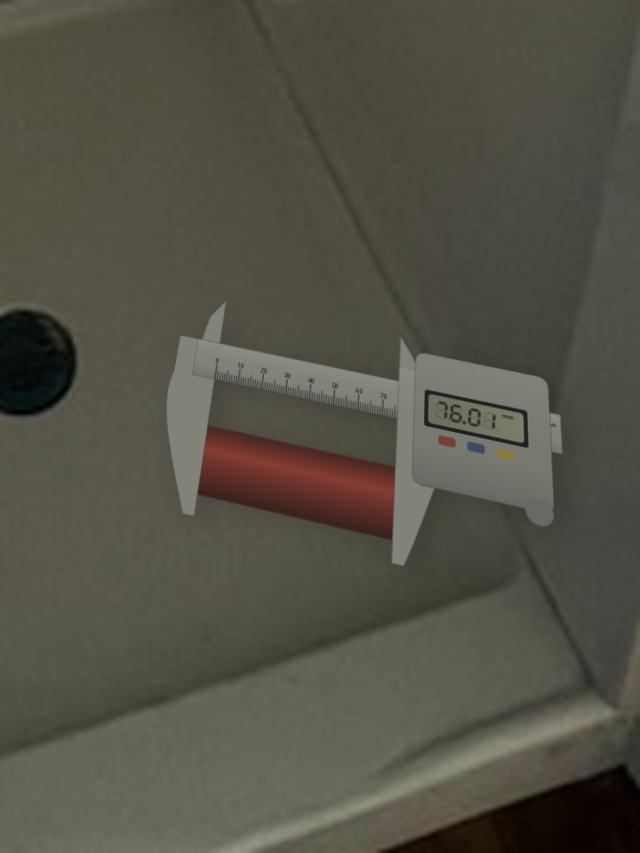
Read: 76.01 mm
